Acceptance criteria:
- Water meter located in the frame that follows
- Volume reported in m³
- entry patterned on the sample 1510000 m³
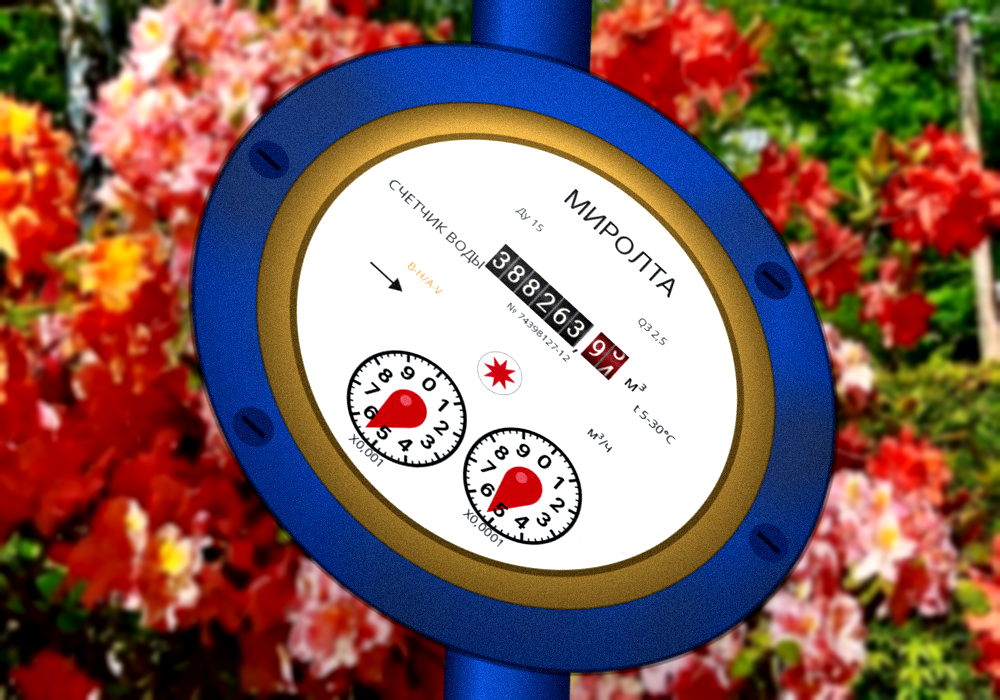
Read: 388263.9355 m³
